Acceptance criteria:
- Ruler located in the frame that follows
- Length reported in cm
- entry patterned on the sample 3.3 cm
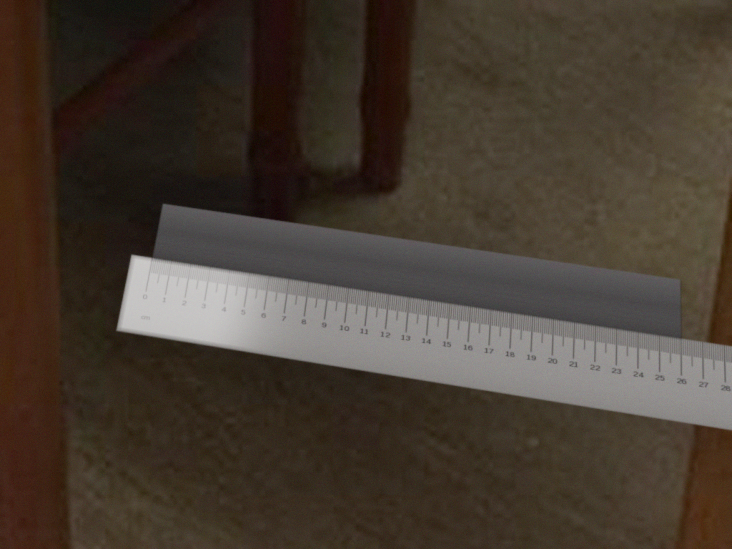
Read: 26 cm
